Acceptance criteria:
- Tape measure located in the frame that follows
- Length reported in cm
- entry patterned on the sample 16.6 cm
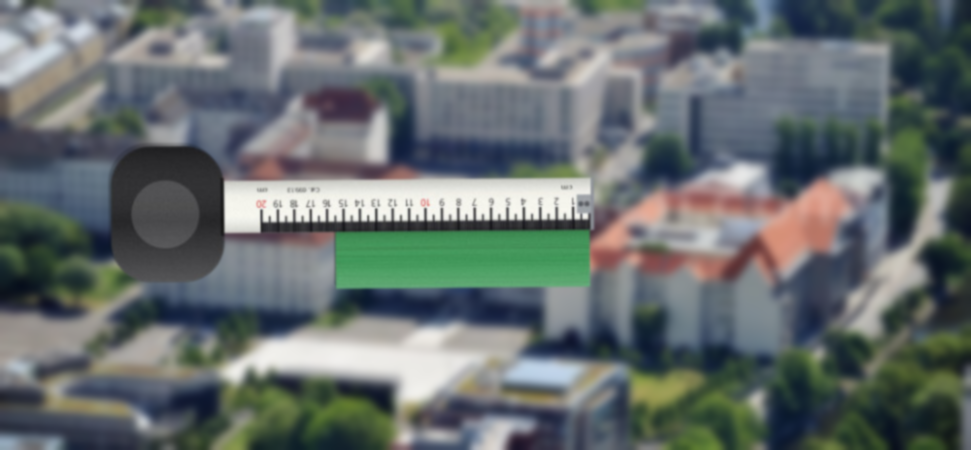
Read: 15.5 cm
